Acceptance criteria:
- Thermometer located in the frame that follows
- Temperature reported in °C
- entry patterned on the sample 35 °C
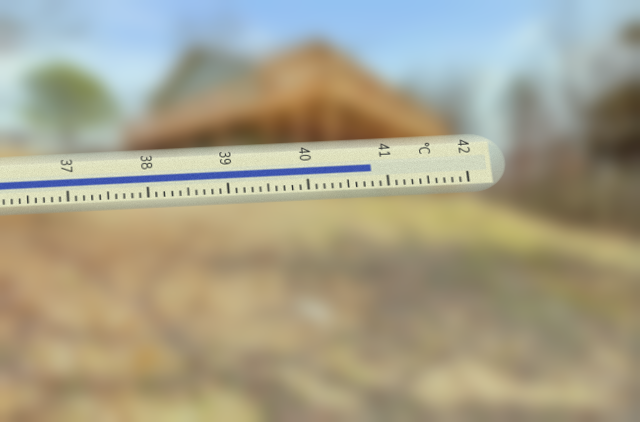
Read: 40.8 °C
